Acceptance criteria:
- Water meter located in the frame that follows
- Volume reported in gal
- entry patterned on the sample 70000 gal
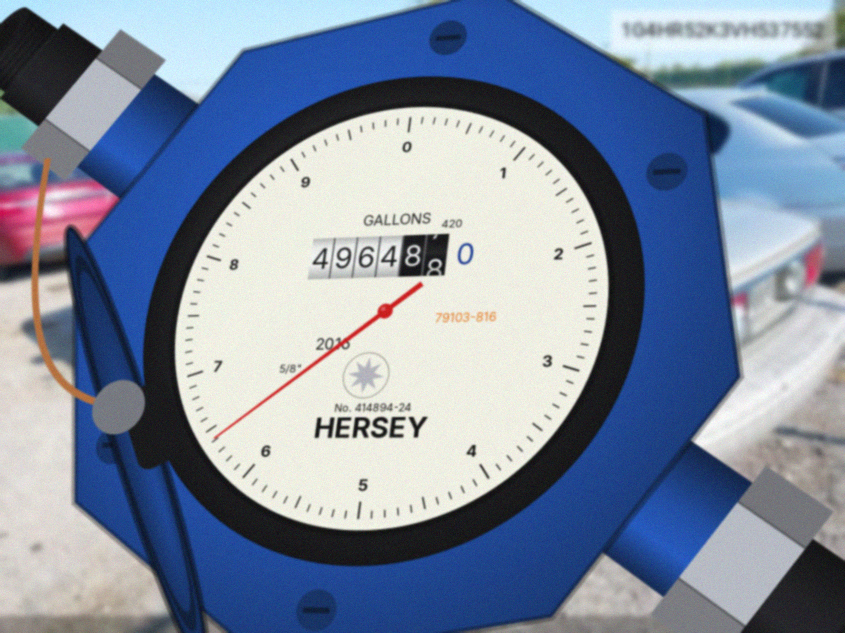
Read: 4964876.4 gal
